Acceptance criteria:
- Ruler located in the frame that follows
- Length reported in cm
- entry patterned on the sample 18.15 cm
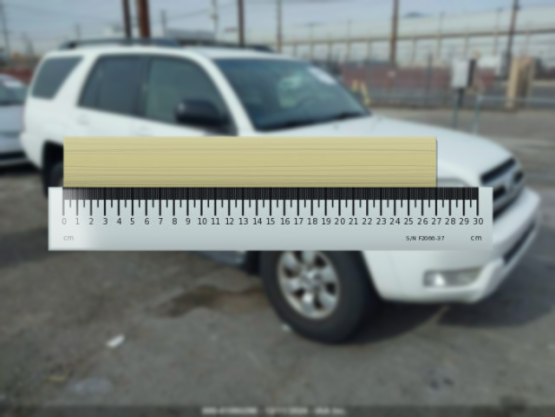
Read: 27 cm
